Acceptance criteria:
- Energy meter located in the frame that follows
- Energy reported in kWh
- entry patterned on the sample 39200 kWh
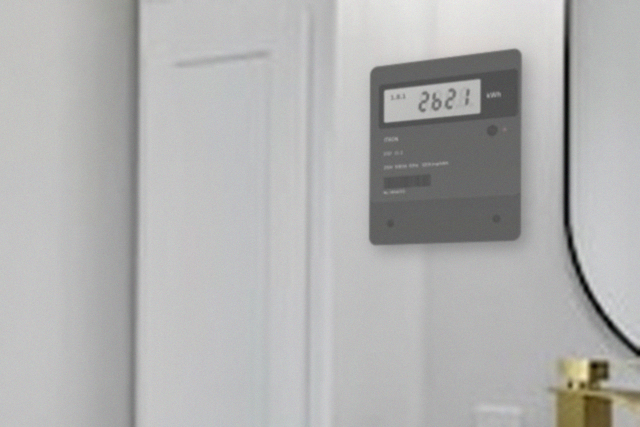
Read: 2621 kWh
